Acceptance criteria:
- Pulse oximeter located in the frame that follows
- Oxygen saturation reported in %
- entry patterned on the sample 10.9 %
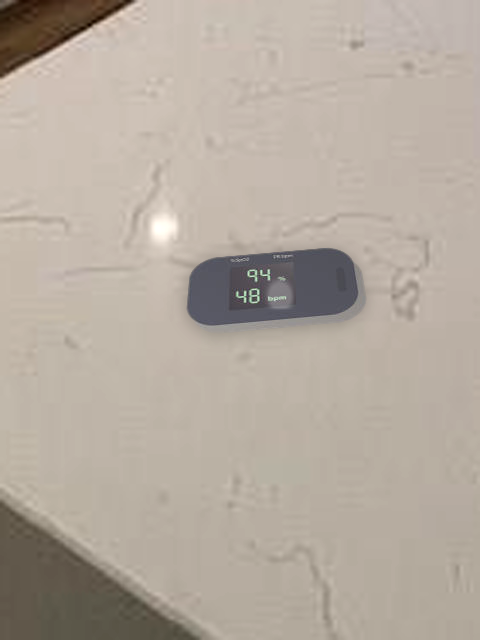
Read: 94 %
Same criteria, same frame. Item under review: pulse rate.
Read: 48 bpm
